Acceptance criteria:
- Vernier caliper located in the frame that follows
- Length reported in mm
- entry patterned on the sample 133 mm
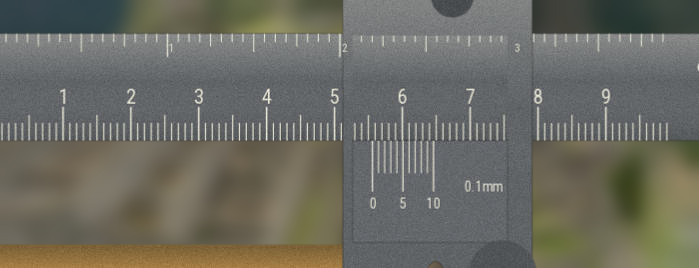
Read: 55.6 mm
